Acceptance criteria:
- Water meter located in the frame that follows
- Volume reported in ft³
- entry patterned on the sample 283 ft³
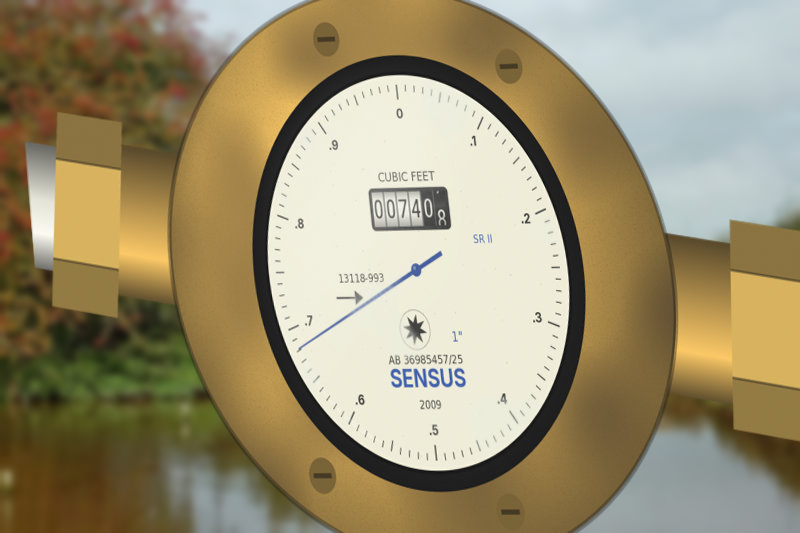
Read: 7407.68 ft³
